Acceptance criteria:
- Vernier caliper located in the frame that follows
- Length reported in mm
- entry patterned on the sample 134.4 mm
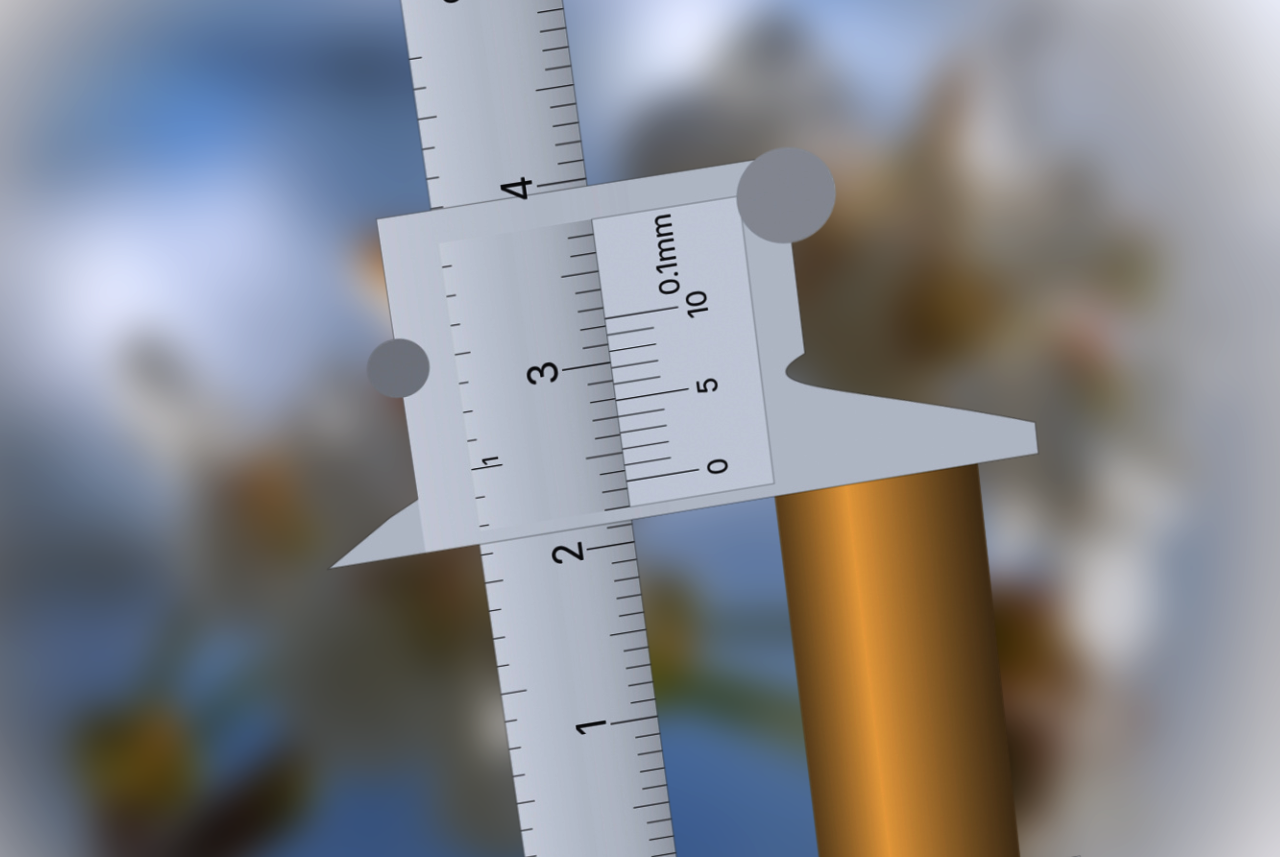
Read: 23.4 mm
